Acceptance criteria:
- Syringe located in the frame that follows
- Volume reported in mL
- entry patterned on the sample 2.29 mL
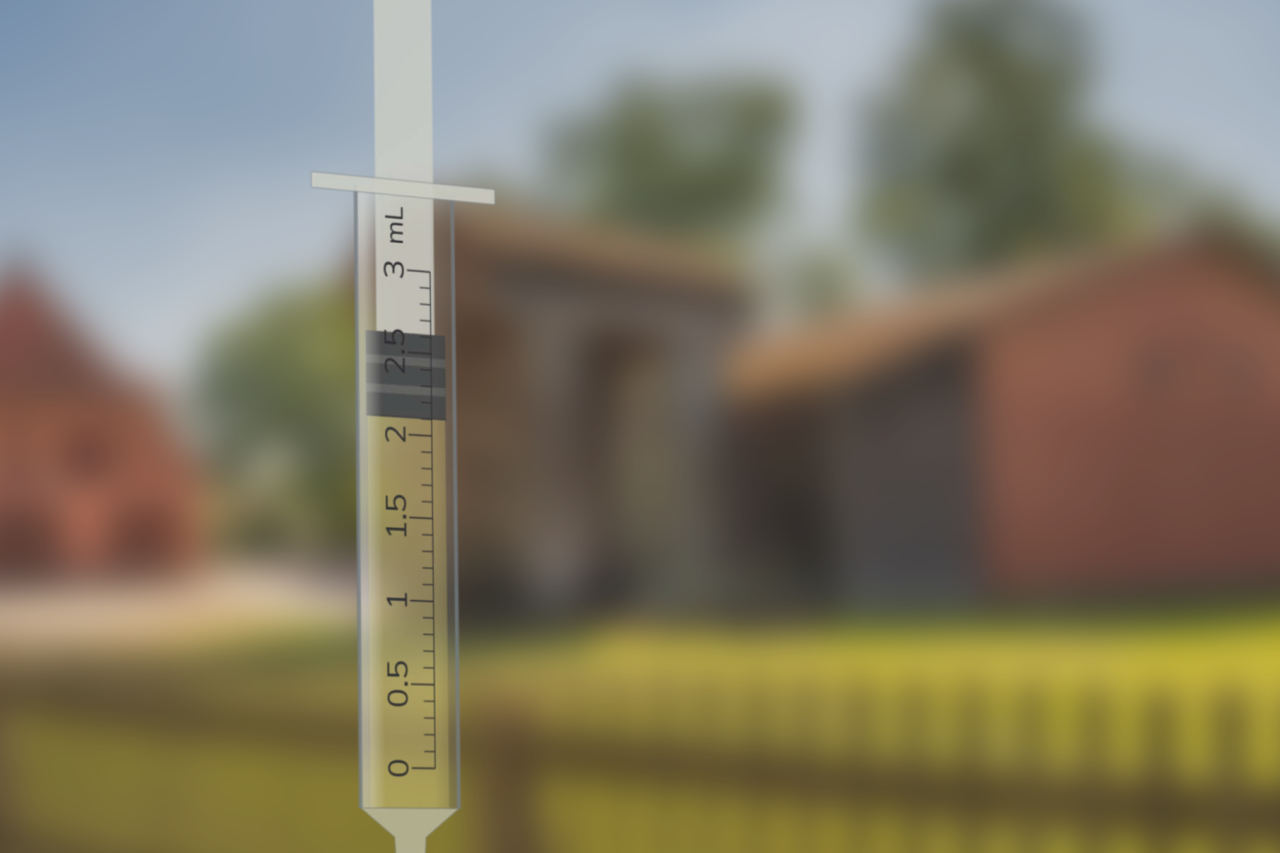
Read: 2.1 mL
